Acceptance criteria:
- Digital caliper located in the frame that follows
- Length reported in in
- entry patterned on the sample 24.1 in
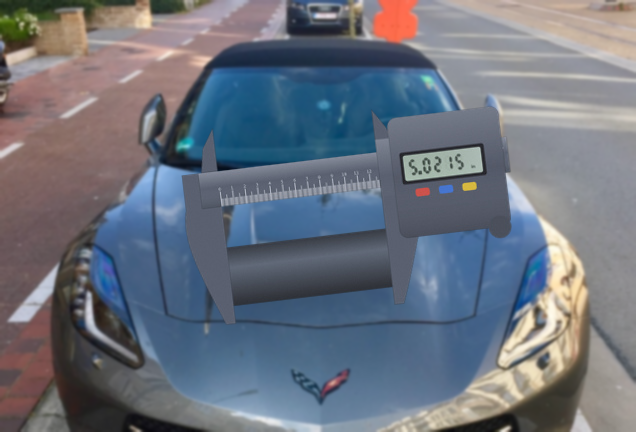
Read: 5.0215 in
